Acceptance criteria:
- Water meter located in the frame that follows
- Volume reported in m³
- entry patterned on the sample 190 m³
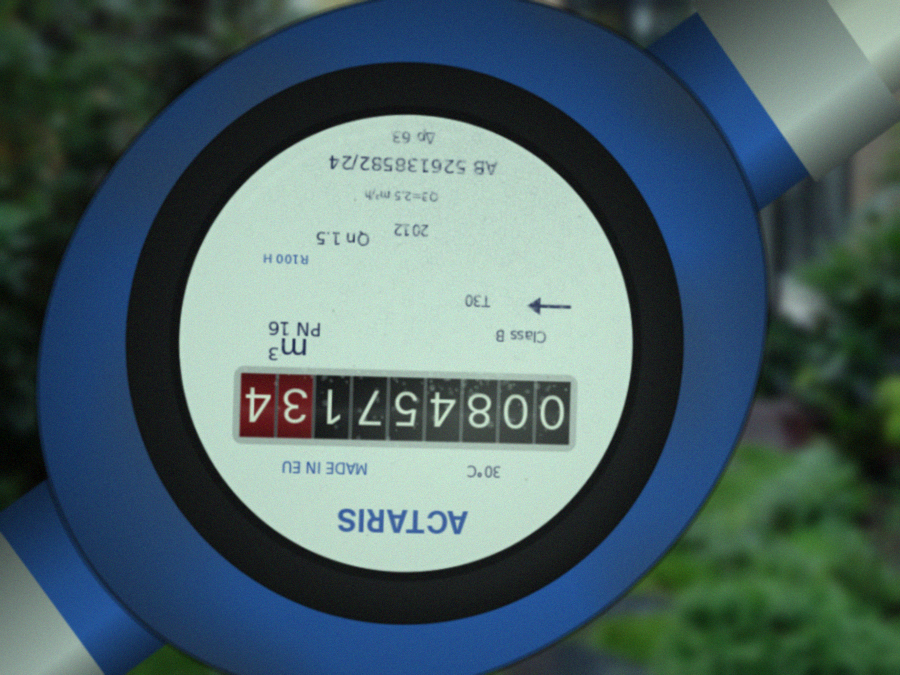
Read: 84571.34 m³
